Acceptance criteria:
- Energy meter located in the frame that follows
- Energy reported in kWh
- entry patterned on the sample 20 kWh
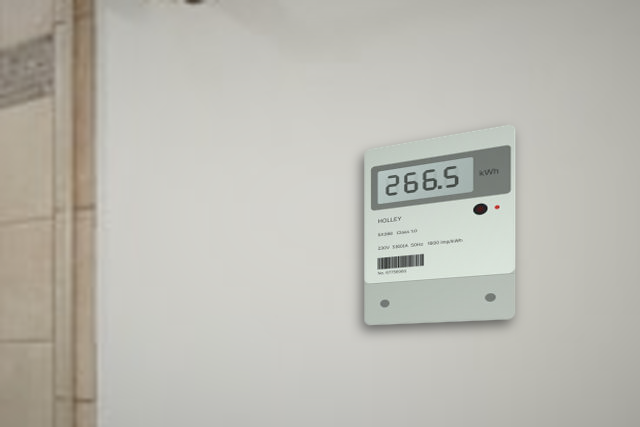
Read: 266.5 kWh
